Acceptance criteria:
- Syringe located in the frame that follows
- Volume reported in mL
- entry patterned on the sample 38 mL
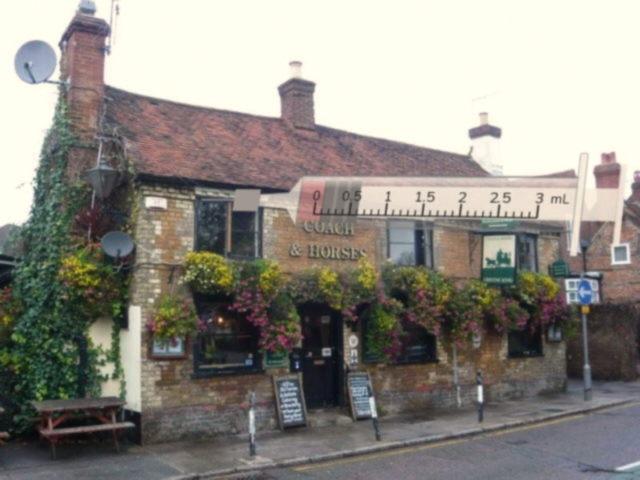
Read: 0.1 mL
